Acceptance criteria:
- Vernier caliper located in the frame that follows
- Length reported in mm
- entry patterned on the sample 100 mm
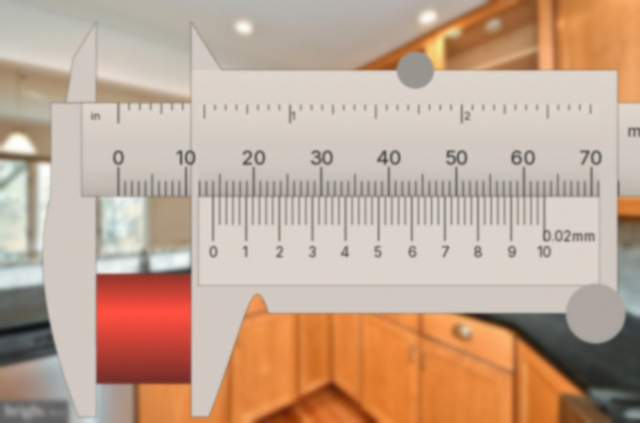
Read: 14.0 mm
